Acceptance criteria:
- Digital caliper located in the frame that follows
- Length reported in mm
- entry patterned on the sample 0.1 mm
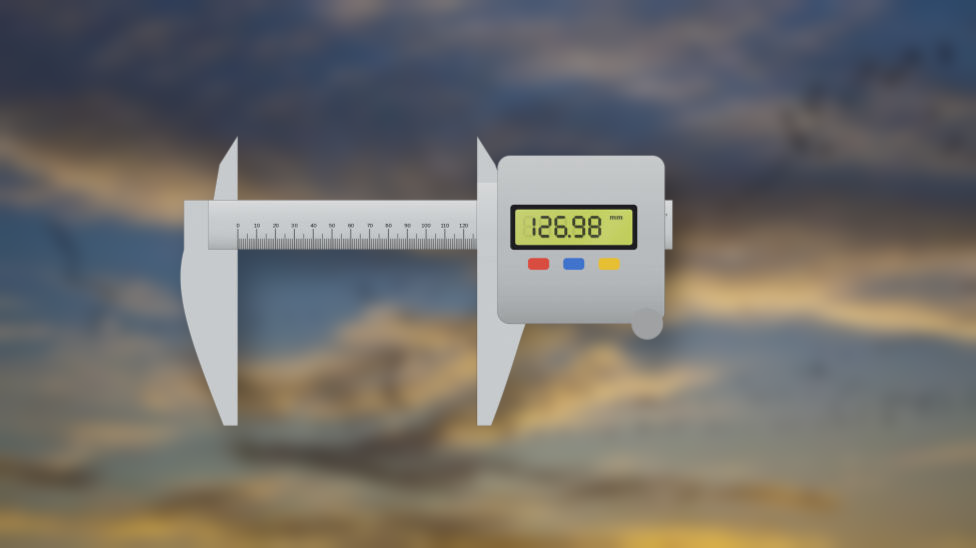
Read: 126.98 mm
